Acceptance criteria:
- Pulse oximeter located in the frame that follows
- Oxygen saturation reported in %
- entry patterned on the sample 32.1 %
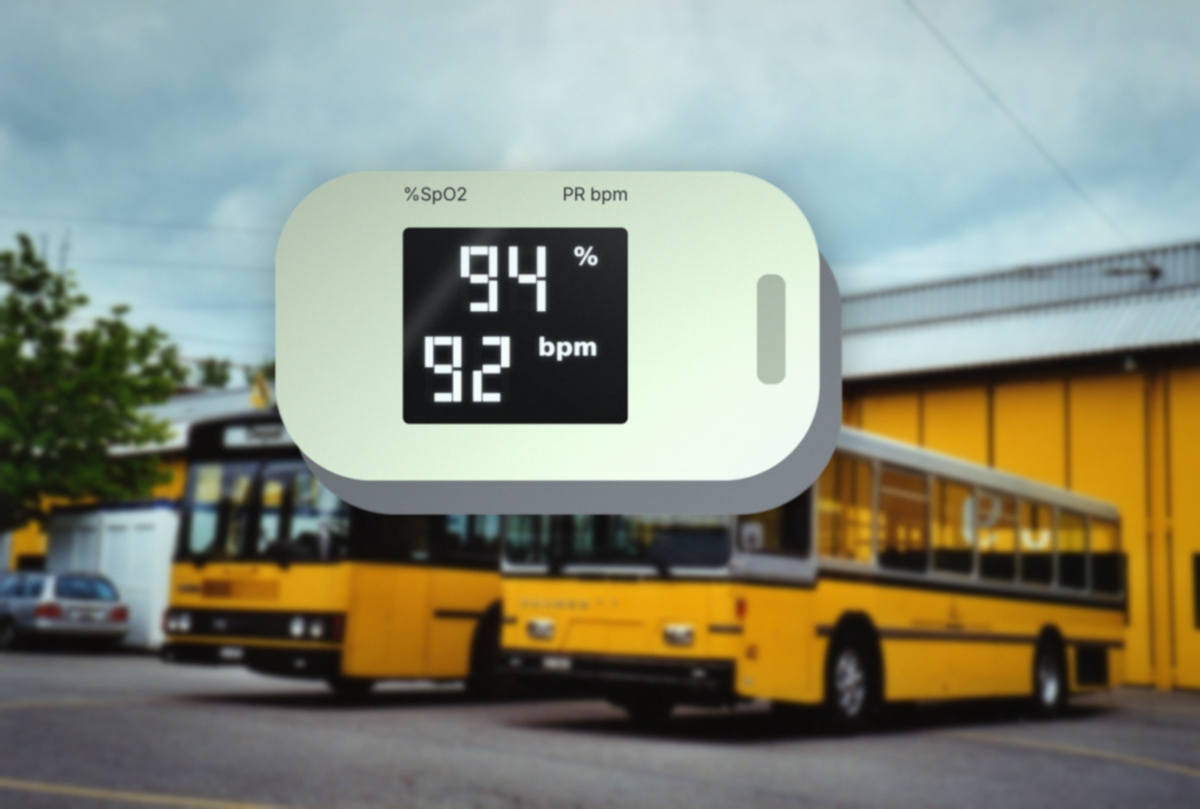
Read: 94 %
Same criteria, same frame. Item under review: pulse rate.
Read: 92 bpm
